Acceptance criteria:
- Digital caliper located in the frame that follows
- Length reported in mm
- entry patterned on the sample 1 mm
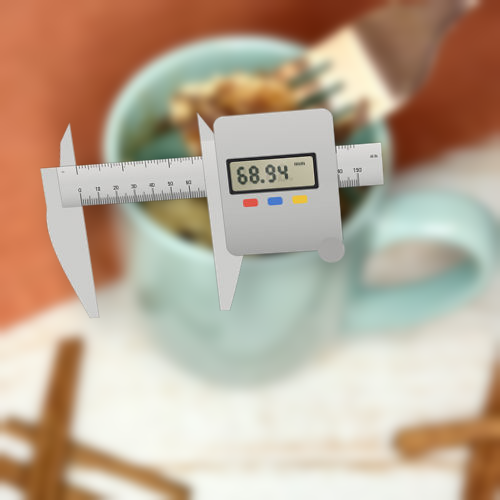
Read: 68.94 mm
